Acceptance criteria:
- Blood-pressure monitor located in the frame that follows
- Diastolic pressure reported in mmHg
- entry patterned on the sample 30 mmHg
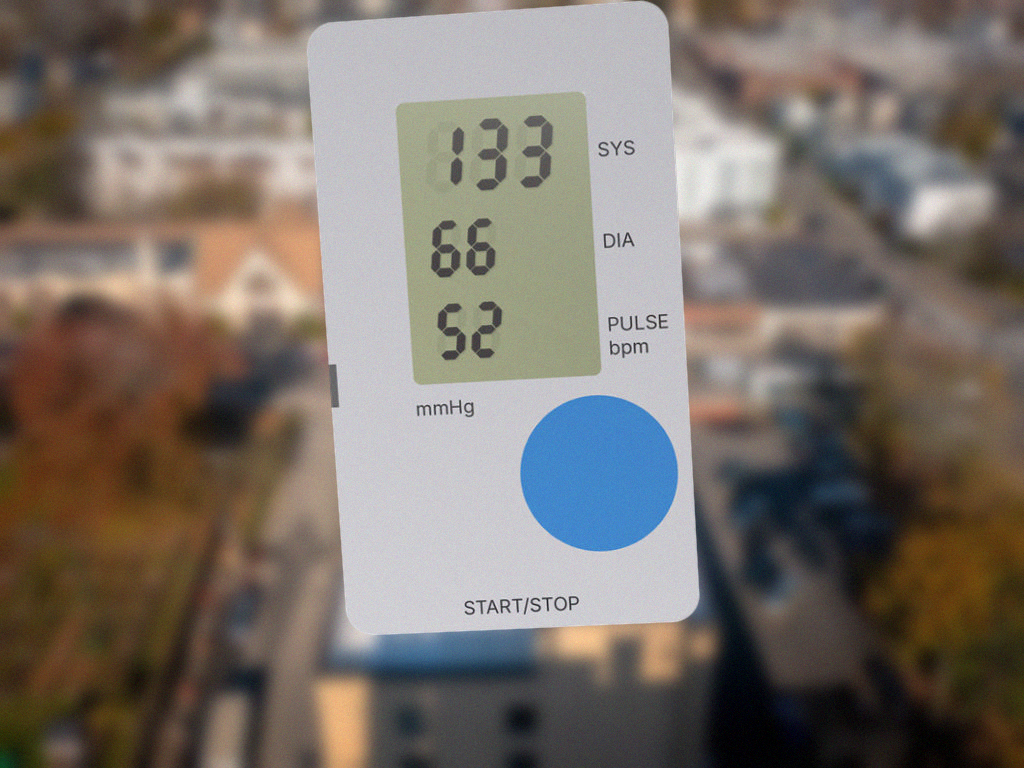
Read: 66 mmHg
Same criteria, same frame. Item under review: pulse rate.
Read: 52 bpm
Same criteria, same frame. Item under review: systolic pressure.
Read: 133 mmHg
